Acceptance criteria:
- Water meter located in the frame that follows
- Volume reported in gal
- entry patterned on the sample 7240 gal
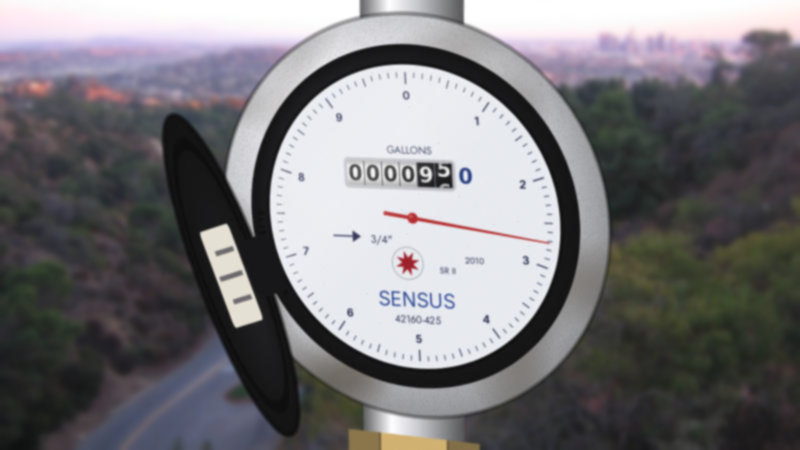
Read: 952.7 gal
